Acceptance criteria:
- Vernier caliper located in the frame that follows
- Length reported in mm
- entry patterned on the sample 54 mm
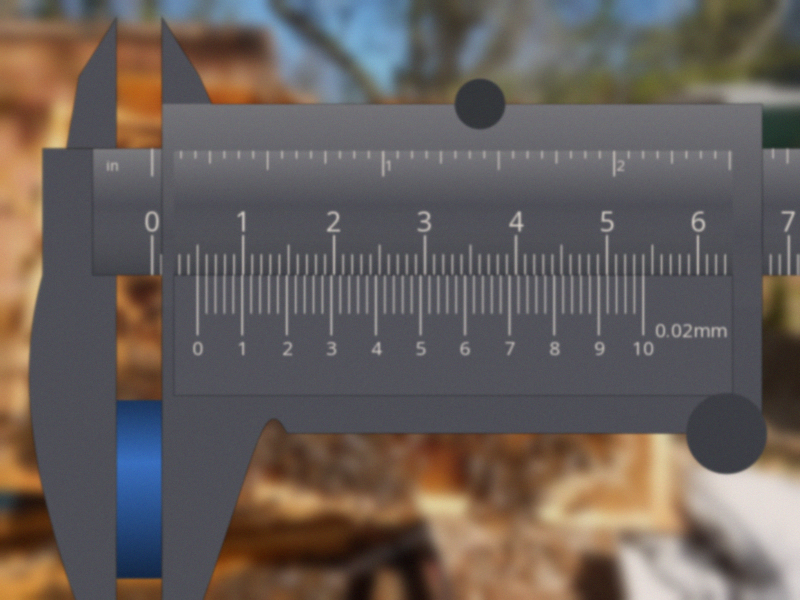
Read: 5.0 mm
